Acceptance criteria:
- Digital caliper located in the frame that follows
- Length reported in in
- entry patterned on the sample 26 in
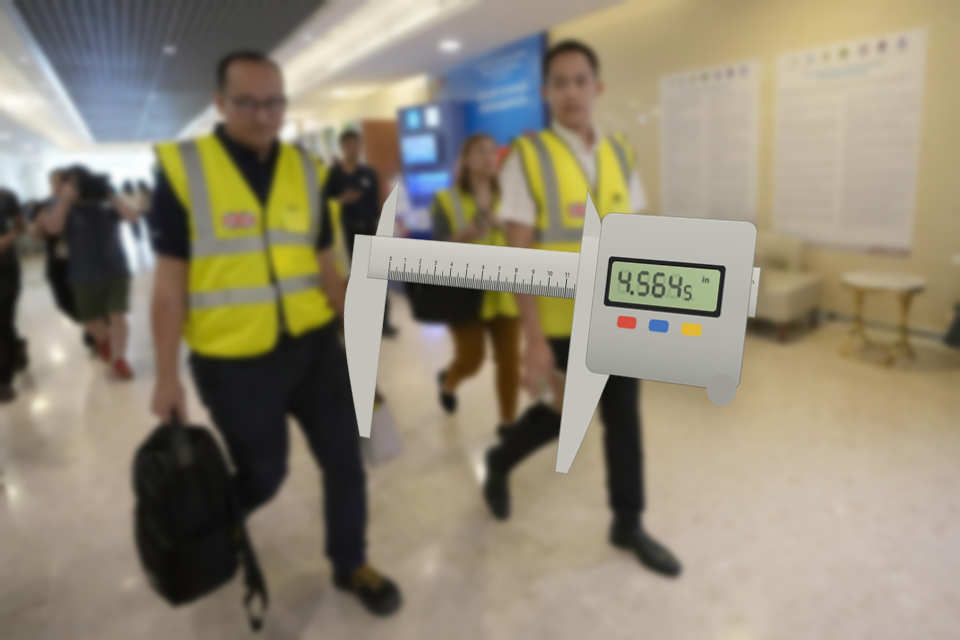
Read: 4.5645 in
